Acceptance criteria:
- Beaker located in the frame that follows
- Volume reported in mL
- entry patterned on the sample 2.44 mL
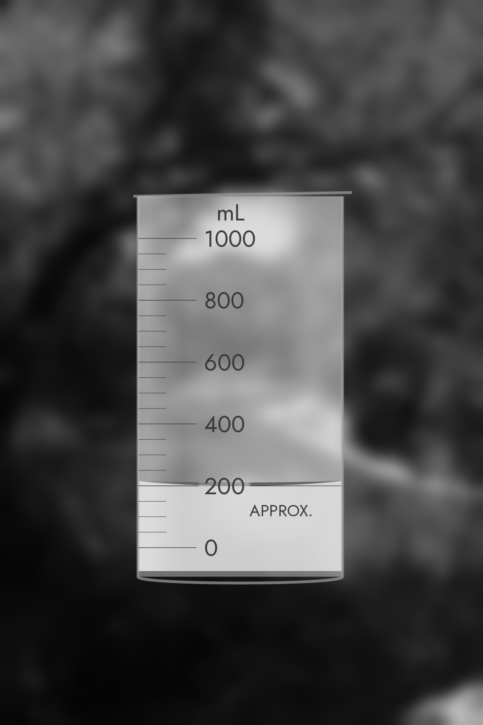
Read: 200 mL
